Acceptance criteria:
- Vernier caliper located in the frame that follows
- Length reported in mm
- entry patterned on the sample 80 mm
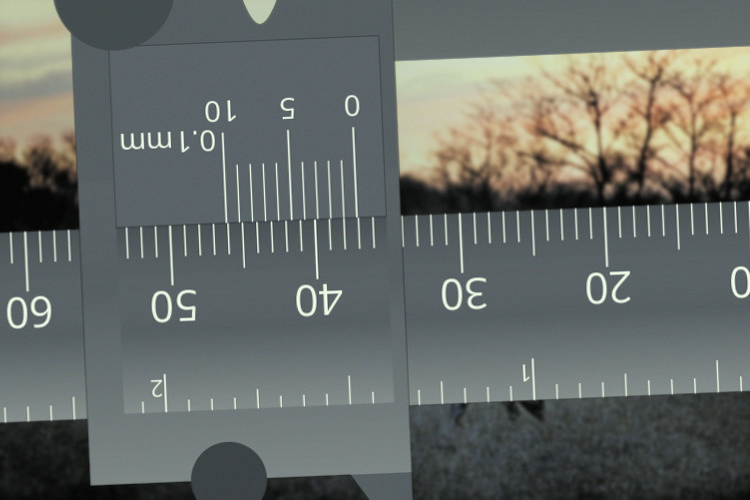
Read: 37.1 mm
